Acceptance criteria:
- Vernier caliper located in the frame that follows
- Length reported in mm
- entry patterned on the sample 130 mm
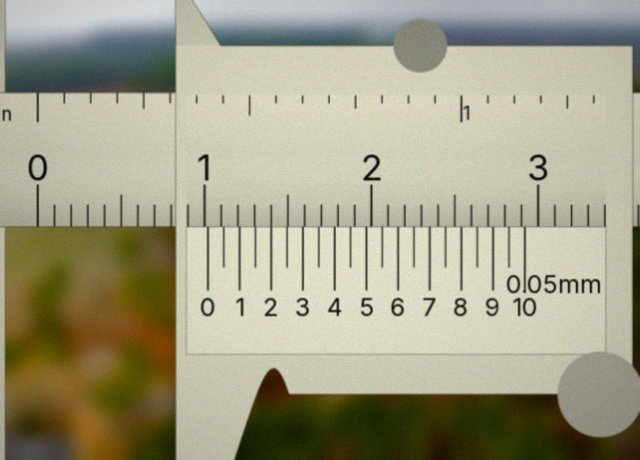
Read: 10.2 mm
